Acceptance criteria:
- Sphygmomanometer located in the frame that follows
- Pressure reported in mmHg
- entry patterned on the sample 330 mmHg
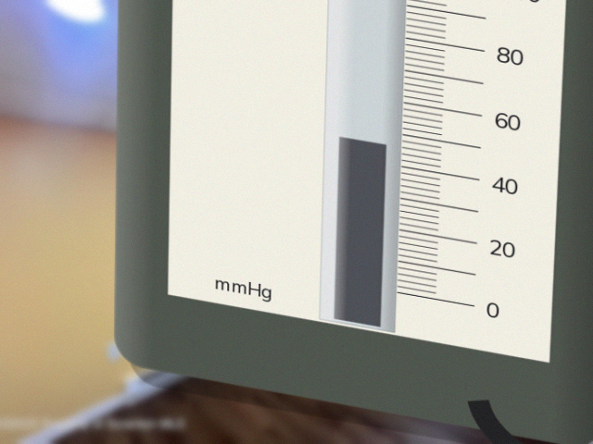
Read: 46 mmHg
